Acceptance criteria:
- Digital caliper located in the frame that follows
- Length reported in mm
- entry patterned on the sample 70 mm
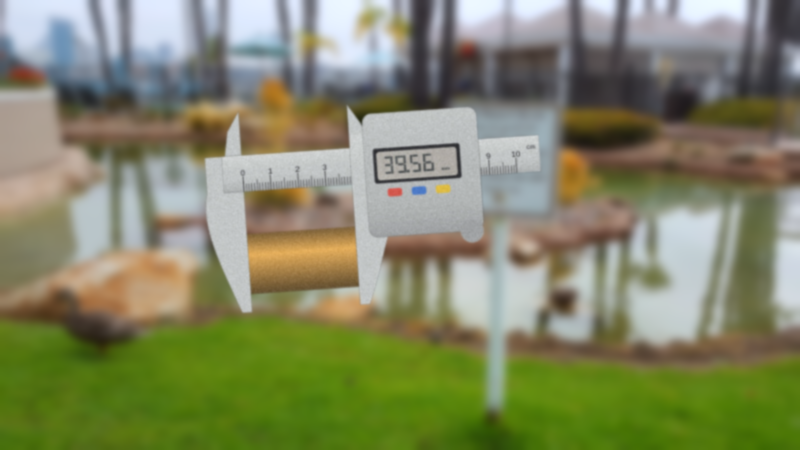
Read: 39.56 mm
